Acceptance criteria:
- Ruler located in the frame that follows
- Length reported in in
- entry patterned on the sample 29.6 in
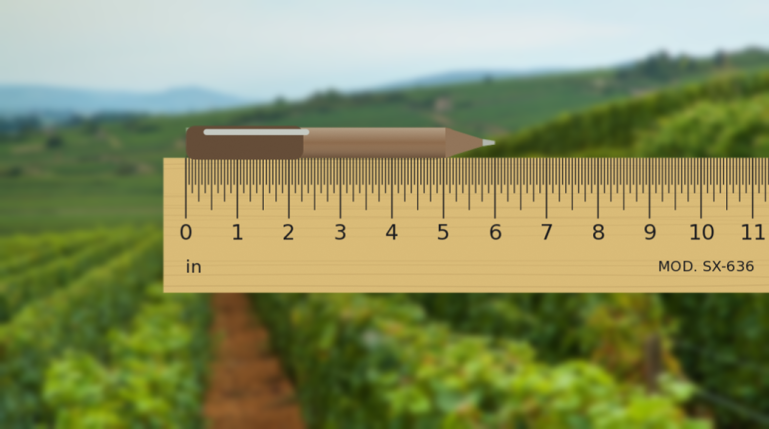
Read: 6 in
